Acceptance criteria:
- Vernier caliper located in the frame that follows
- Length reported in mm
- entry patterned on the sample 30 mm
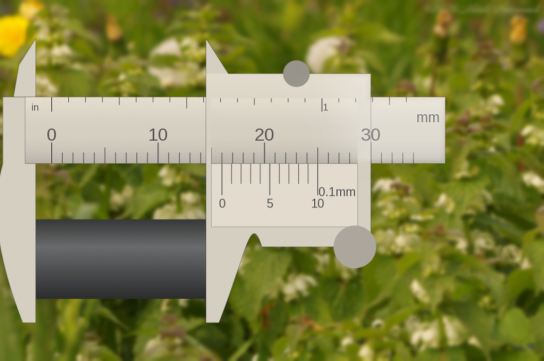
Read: 16.0 mm
